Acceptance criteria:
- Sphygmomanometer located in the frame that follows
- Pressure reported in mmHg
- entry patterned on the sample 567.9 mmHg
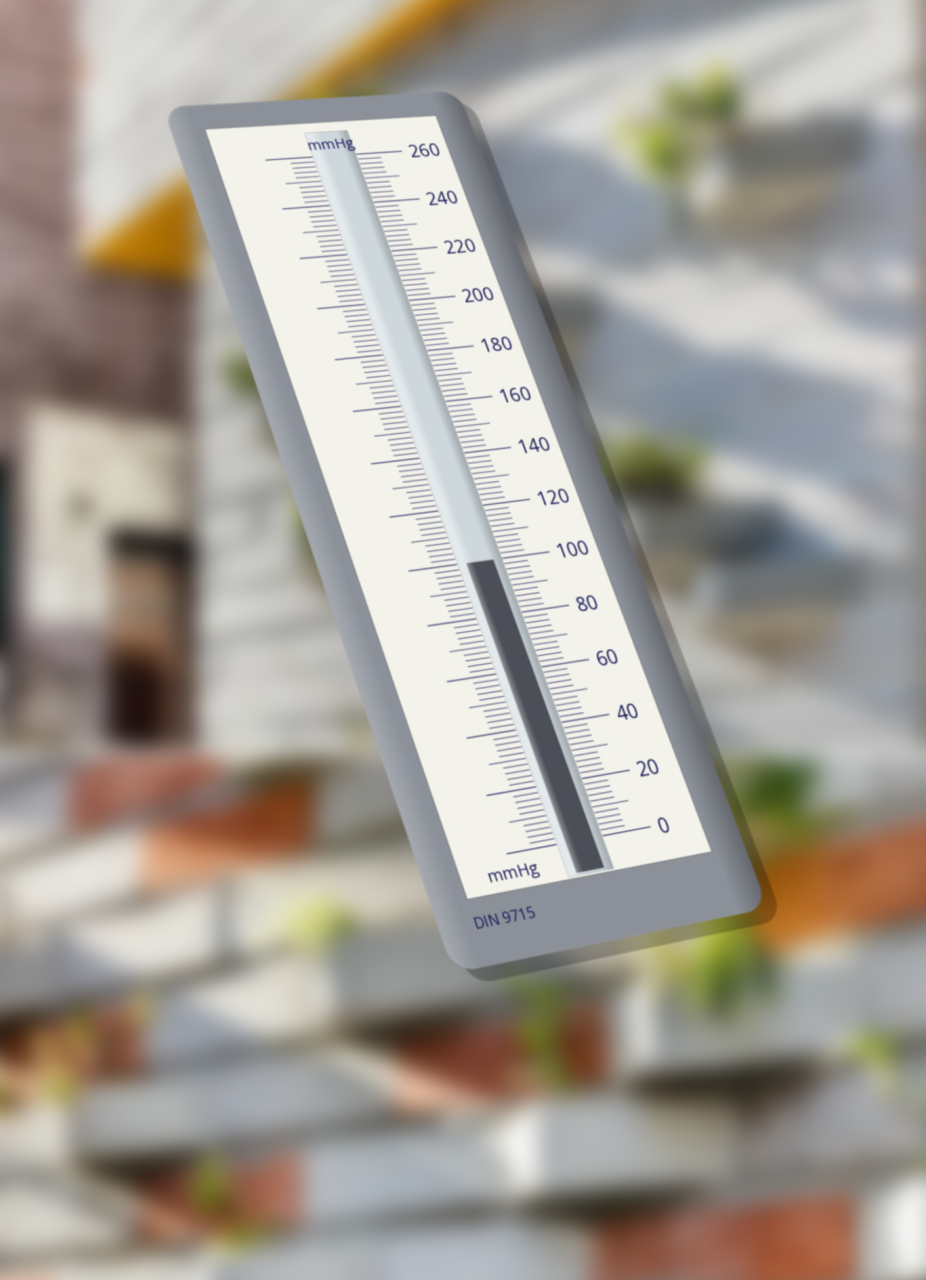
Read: 100 mmHg
